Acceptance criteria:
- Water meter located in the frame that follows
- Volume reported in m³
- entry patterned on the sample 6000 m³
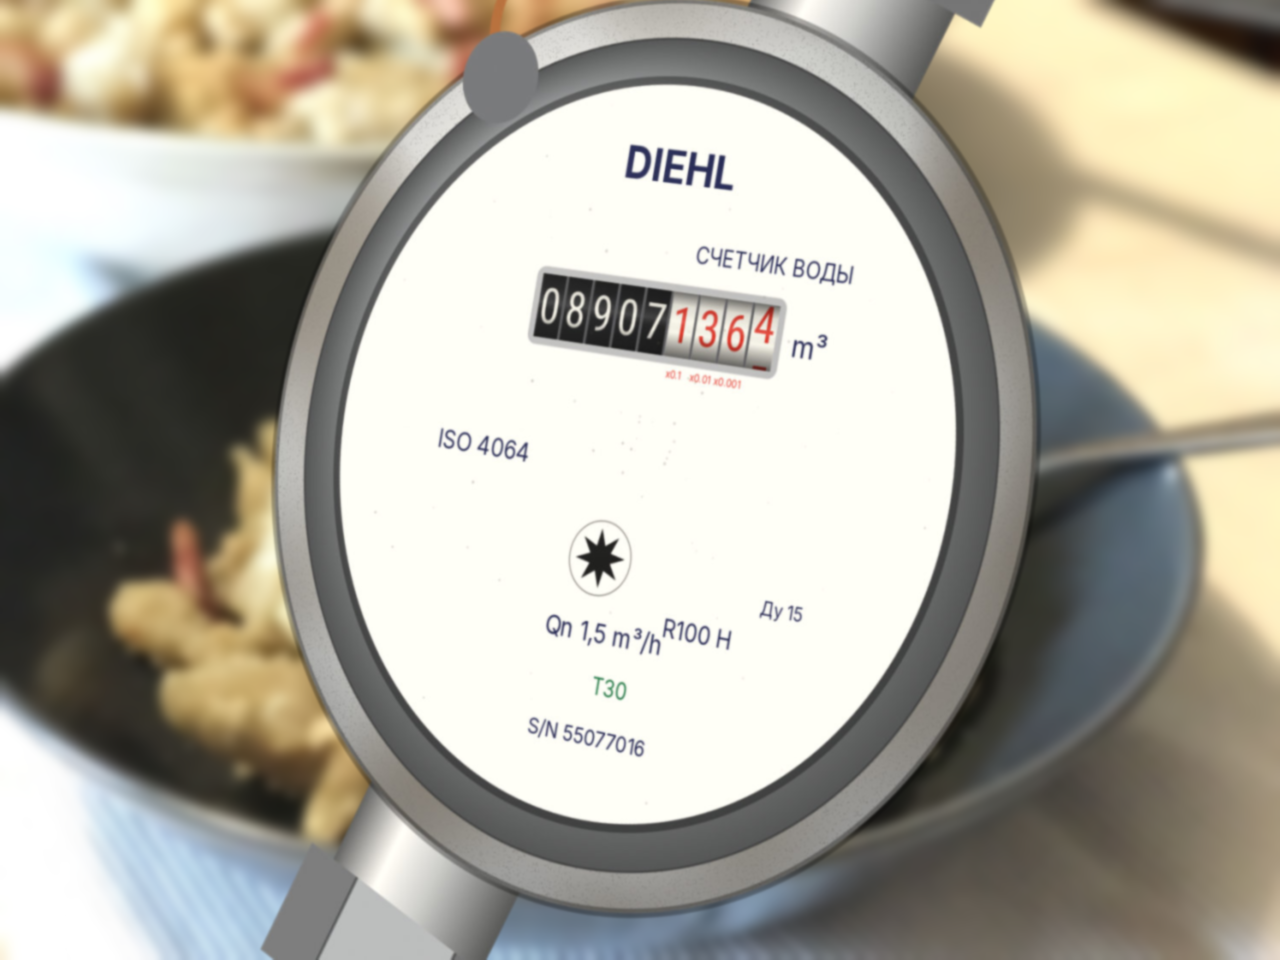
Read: 8907.1364 m³
